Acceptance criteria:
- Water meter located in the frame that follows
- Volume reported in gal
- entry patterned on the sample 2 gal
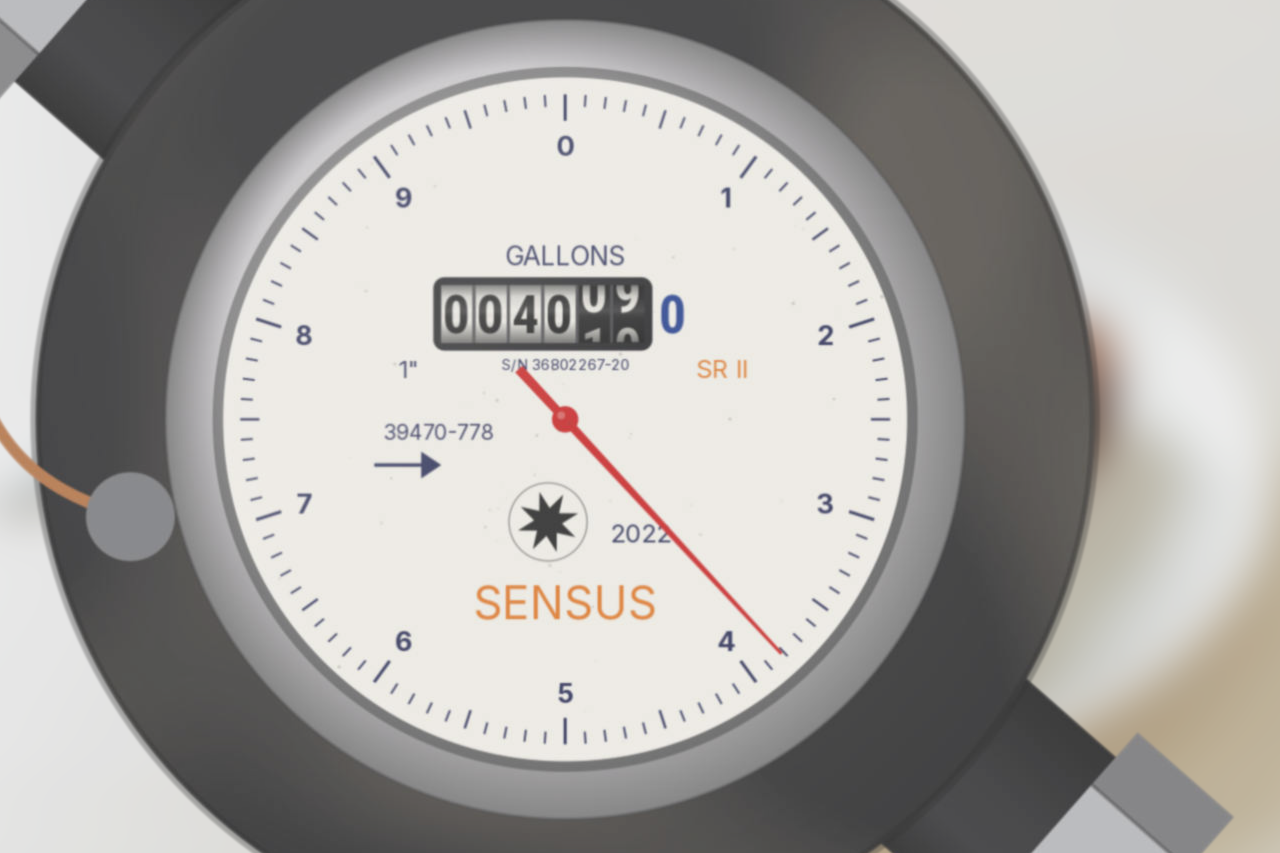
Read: 40093.8 gal
